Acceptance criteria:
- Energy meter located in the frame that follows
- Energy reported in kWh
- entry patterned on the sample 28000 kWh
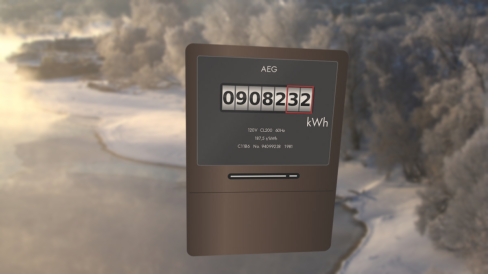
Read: 9082.32 kWh
